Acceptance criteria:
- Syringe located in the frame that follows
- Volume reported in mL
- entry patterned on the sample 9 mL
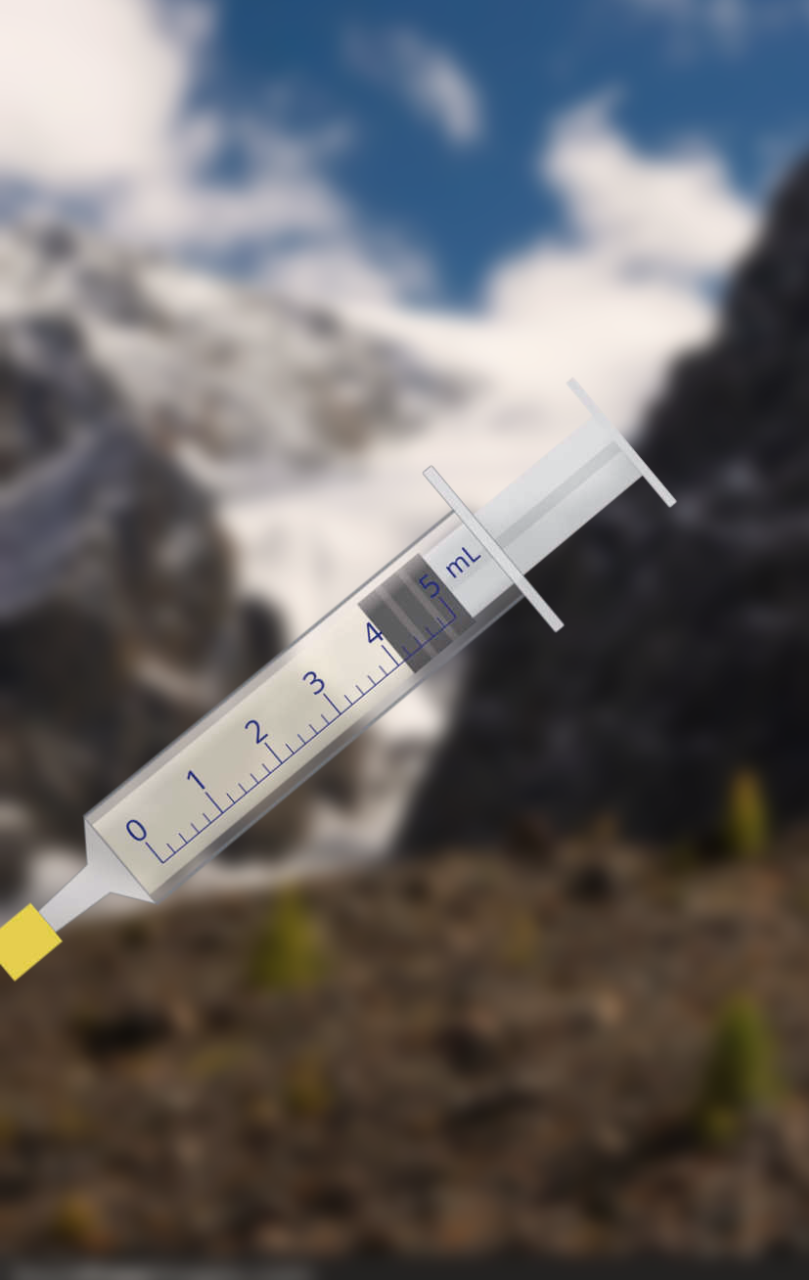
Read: 4.1 mL
